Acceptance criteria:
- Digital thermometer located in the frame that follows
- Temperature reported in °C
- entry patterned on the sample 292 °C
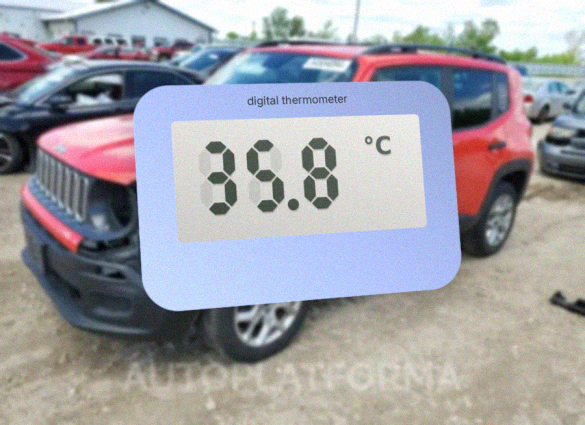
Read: 35.8 °C
